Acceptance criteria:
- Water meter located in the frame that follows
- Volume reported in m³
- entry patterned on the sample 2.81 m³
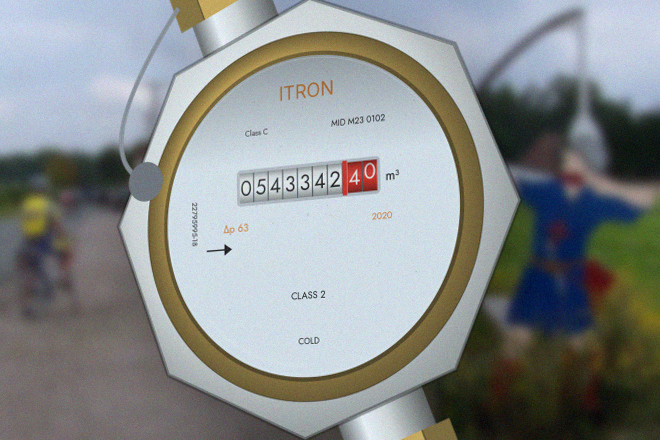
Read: 543342.40 m³
